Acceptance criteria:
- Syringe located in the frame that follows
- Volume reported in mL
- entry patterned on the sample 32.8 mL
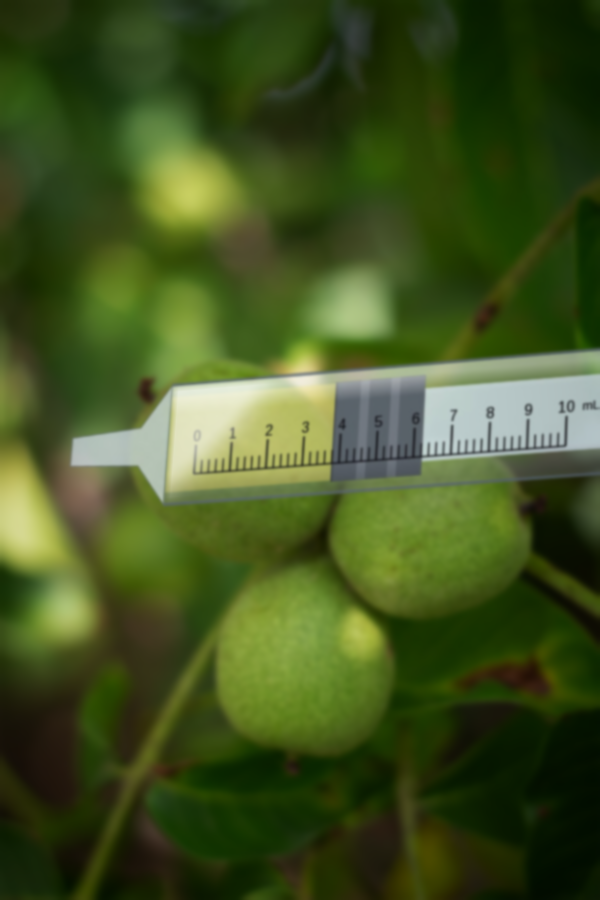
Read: 3.8 mL
